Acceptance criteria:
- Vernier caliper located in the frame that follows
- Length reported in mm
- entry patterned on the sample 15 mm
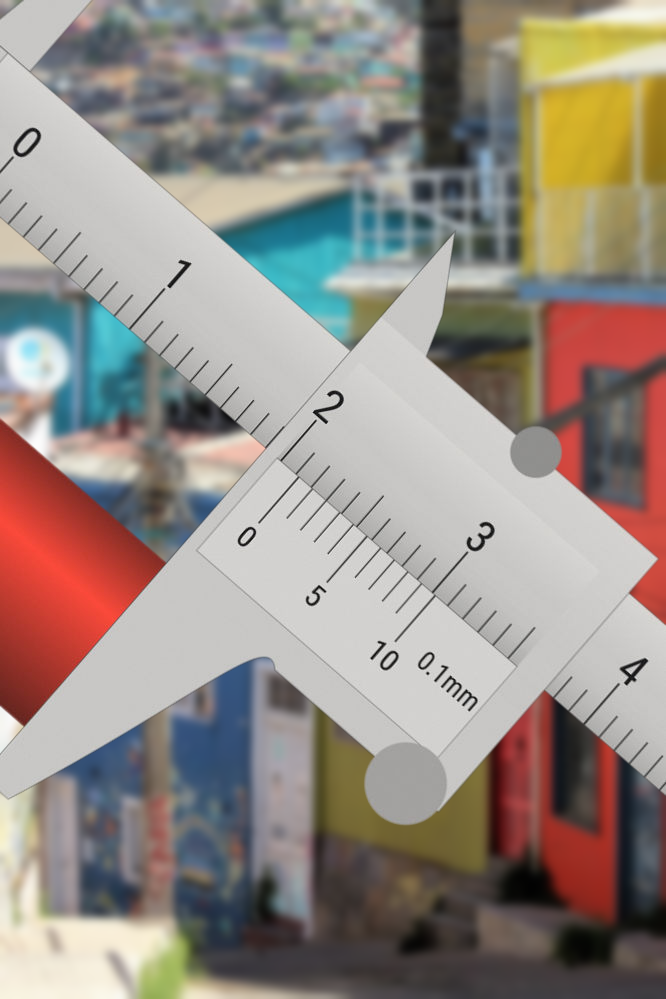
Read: 21.2 mm
